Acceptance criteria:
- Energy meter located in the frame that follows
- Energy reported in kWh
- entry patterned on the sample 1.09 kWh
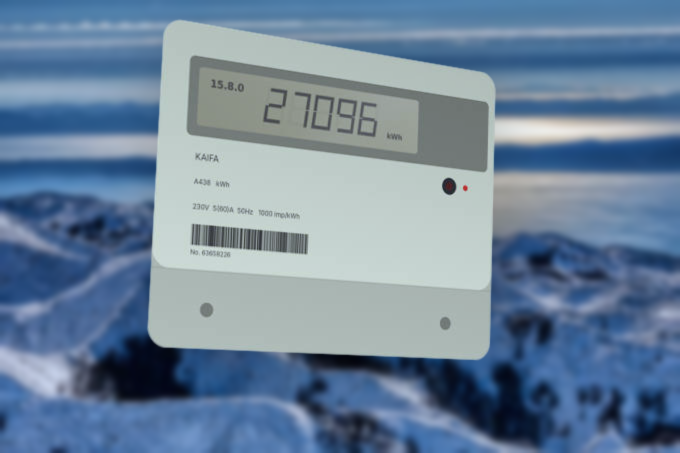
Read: 27096 kWh
